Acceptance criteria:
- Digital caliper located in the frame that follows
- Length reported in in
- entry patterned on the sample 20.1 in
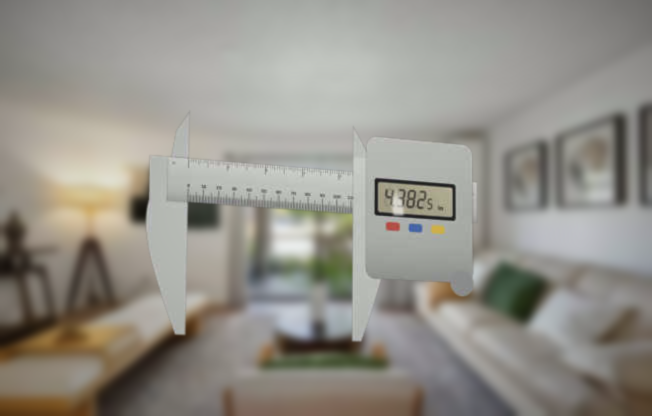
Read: 4.3825 in
